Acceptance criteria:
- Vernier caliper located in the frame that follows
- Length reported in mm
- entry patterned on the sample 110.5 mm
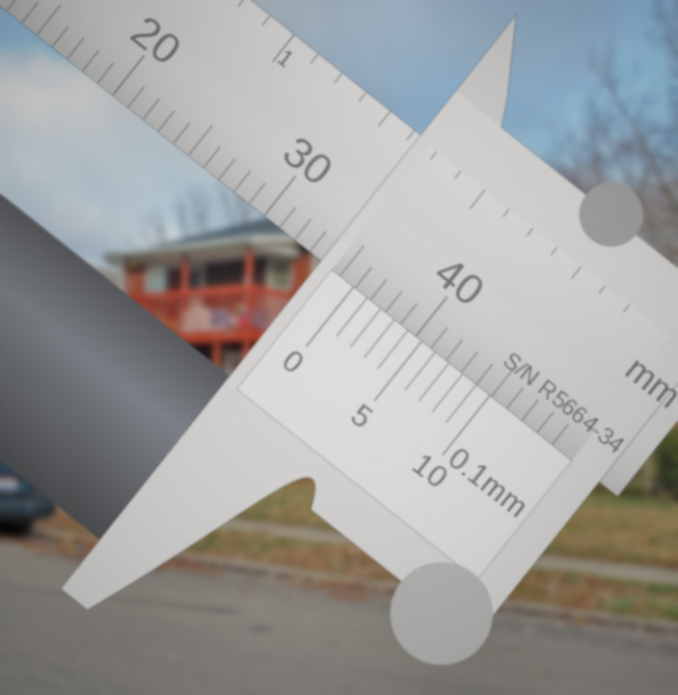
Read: 35.9 mm
